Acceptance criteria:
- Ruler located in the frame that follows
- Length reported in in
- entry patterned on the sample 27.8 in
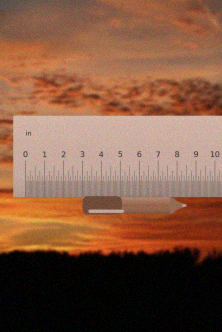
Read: 5.5 in
